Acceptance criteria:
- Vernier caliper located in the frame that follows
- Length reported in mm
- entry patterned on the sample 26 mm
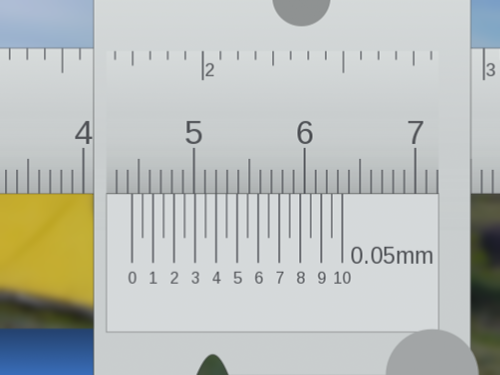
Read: 44.4 mm
